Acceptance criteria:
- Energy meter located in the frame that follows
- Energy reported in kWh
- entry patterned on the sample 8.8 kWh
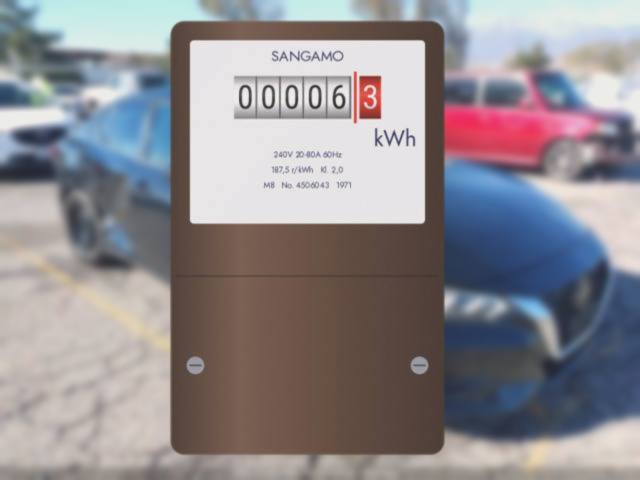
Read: 6.3 kWh
